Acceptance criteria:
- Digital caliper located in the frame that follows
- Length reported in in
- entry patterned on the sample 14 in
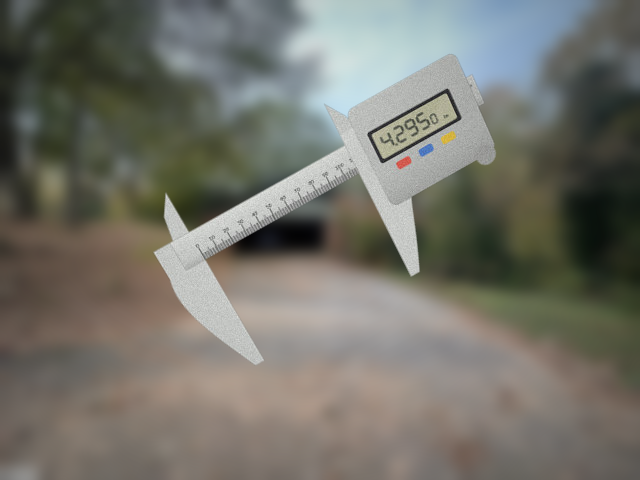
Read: 4.2950 in
